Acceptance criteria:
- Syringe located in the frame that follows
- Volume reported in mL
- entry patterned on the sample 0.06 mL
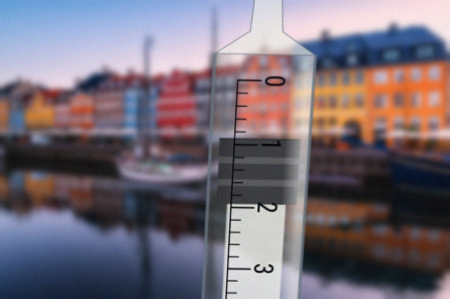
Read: 0.9 mL
